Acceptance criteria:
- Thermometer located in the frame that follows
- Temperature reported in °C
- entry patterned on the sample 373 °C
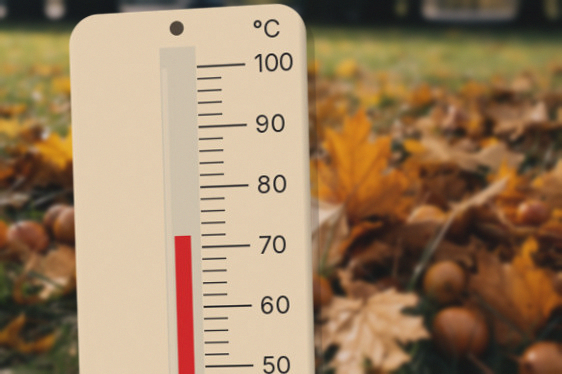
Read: 72 °C
